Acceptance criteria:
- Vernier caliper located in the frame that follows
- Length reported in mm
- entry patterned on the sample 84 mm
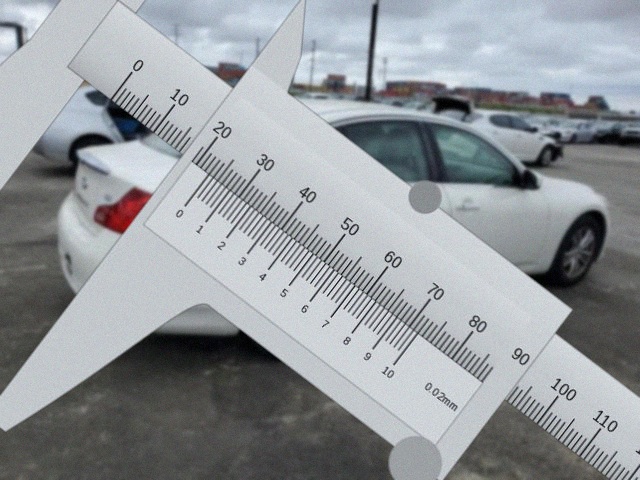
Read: 23.0 mm
